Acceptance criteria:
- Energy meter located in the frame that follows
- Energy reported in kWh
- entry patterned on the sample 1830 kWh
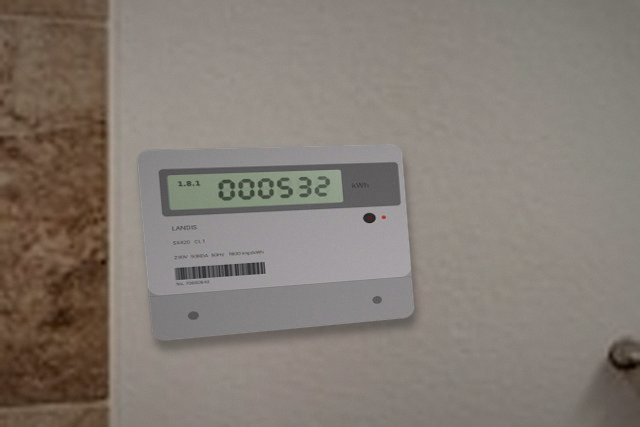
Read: 532 kWh
